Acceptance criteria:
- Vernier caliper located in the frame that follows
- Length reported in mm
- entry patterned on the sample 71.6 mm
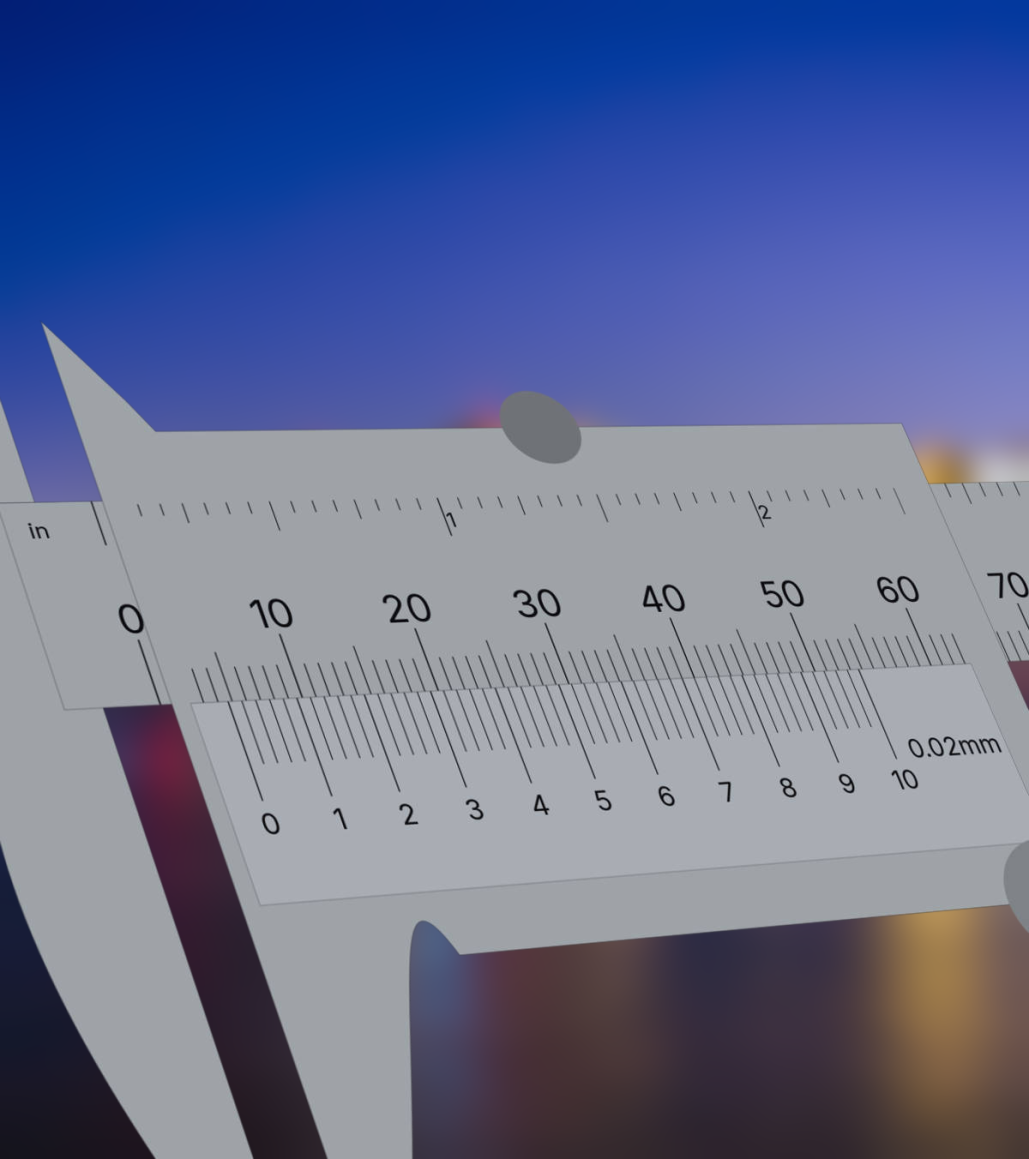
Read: 4.7 mm
